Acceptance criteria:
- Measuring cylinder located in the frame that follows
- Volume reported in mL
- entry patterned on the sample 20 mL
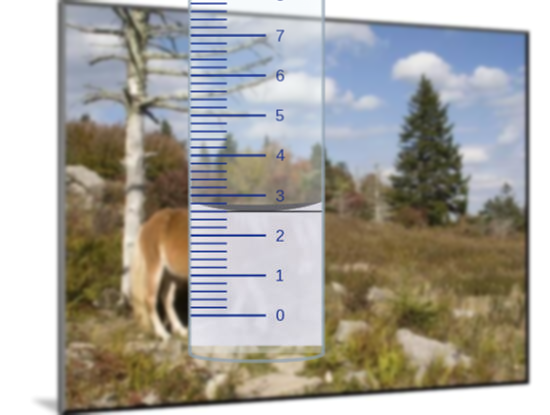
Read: 2.6 mL
